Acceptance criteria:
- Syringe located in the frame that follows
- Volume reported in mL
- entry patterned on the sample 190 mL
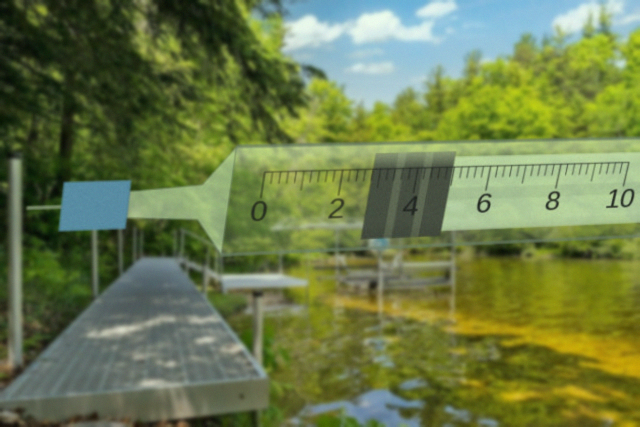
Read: 2.8 mL
